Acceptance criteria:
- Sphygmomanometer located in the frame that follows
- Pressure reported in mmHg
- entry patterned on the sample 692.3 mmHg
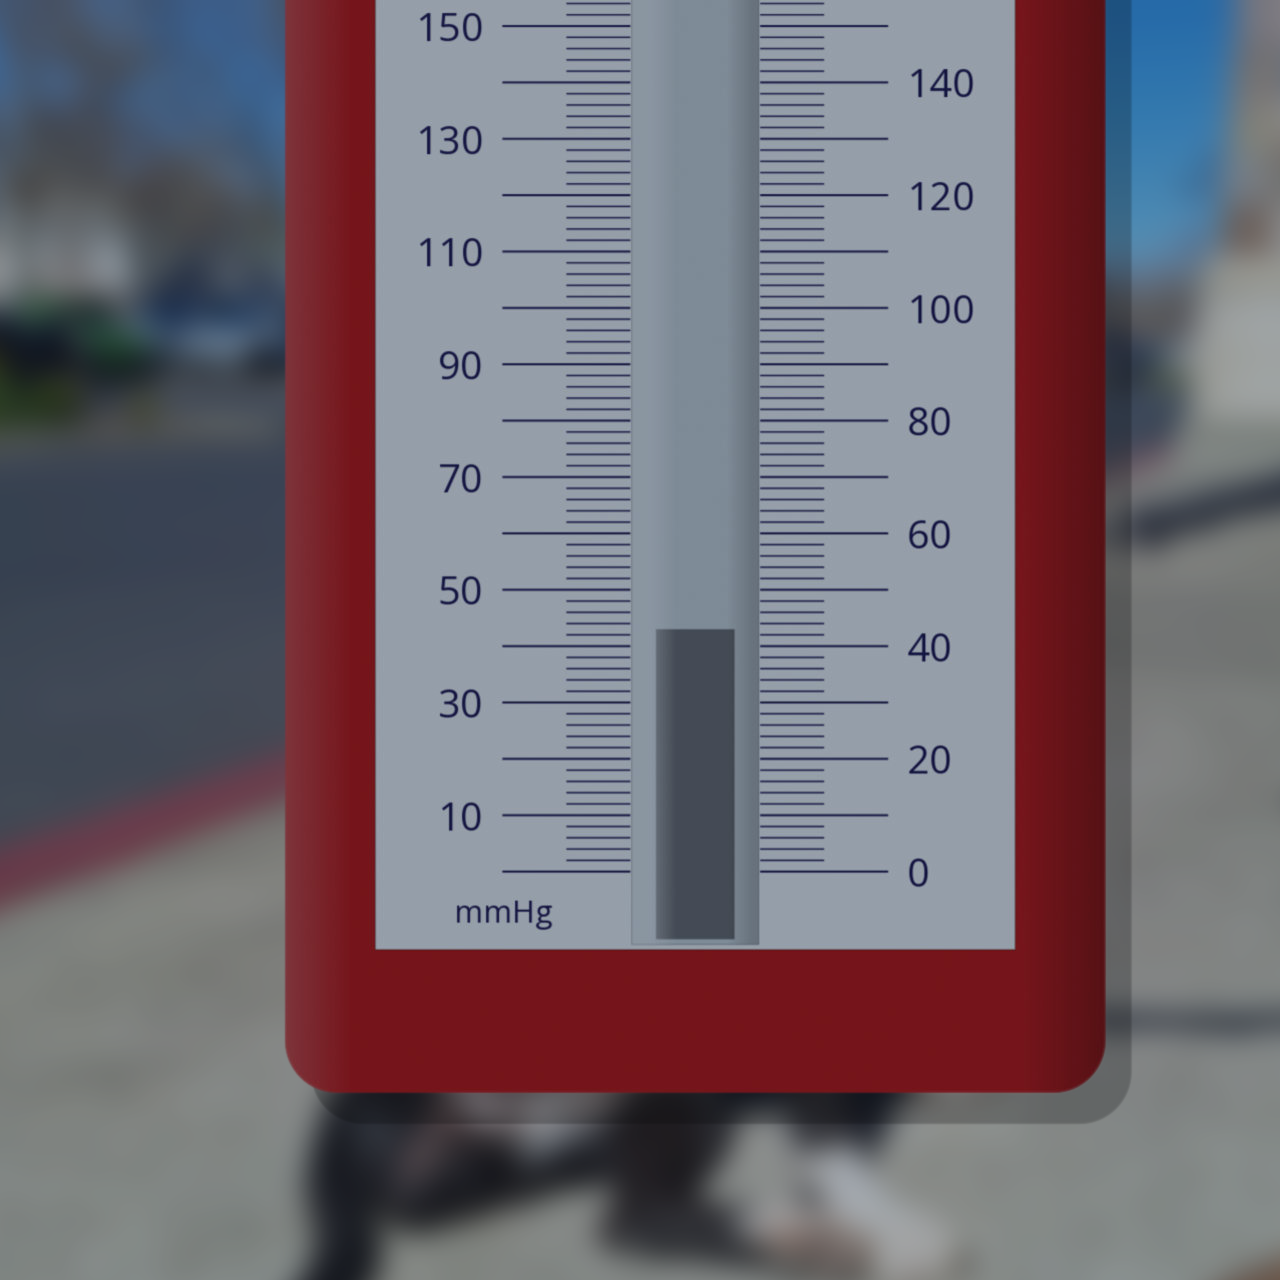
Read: 43 mmHg
